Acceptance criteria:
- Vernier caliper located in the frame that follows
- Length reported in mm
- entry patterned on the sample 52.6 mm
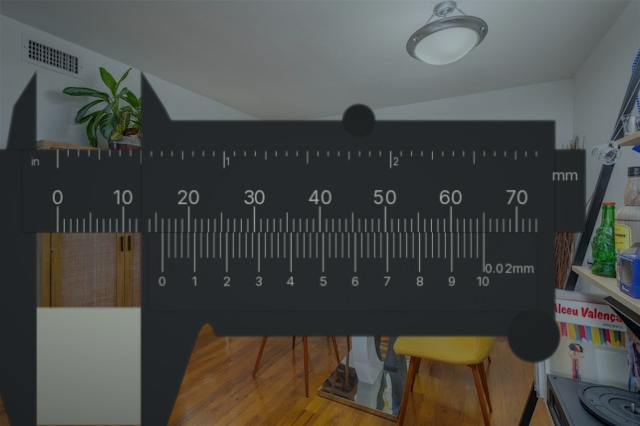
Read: 16.0 mm
